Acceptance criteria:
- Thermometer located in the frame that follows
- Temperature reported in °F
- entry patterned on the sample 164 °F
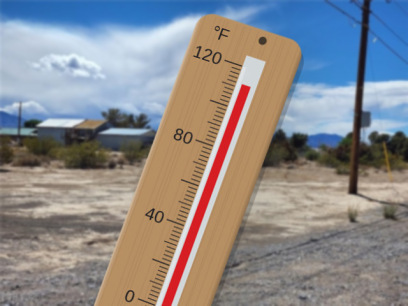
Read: 112 °F
